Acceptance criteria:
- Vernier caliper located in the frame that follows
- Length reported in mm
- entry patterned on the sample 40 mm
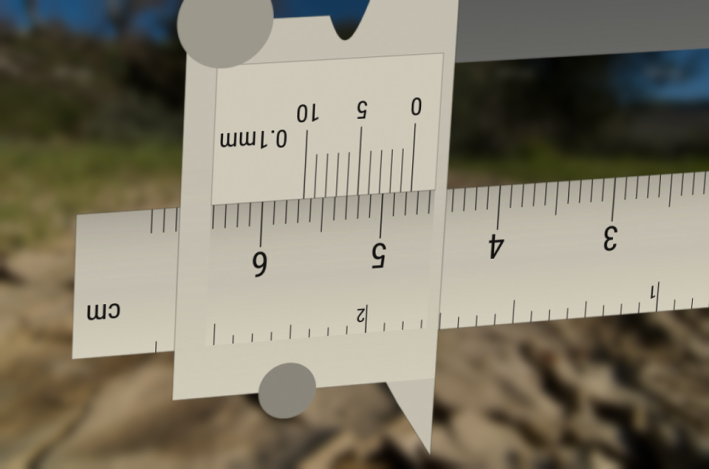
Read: 47.6 mm
